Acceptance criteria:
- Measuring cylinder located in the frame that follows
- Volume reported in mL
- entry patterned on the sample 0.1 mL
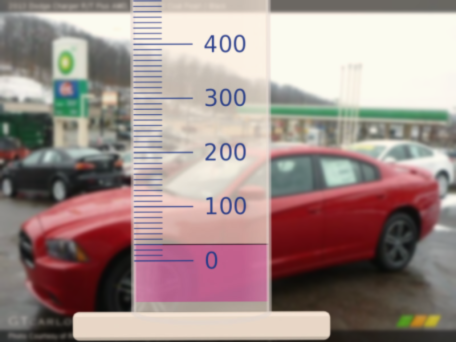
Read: 30 mL
